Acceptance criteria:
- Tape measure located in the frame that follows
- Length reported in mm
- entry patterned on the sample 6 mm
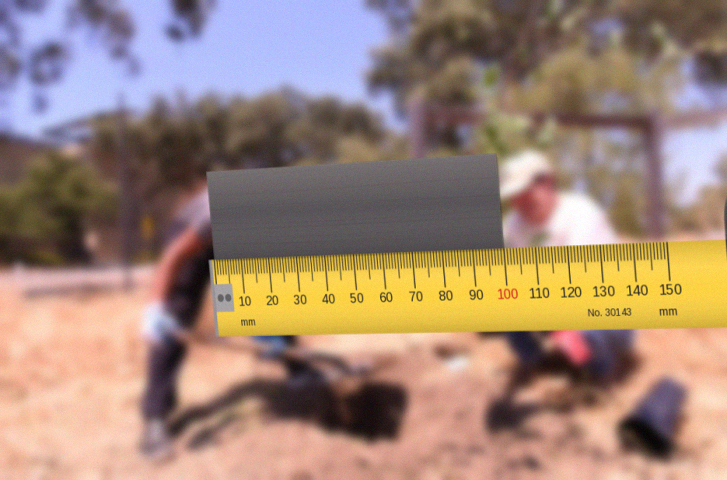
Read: 100 mm
